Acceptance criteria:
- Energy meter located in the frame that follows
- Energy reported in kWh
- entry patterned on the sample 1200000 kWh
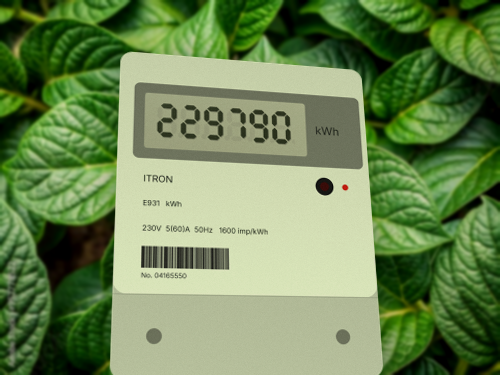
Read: 229790 kWh
